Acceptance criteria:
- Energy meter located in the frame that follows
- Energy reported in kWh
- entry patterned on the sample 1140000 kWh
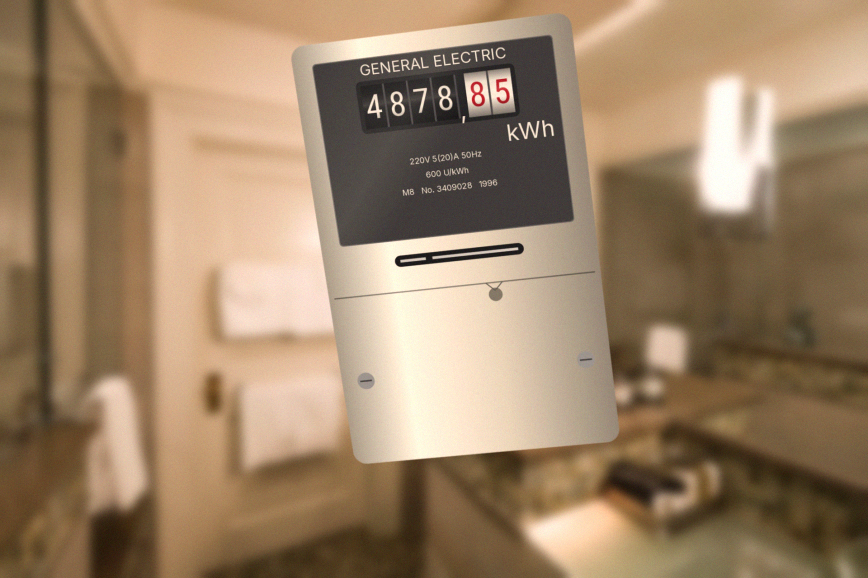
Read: 4878.85 kWh
